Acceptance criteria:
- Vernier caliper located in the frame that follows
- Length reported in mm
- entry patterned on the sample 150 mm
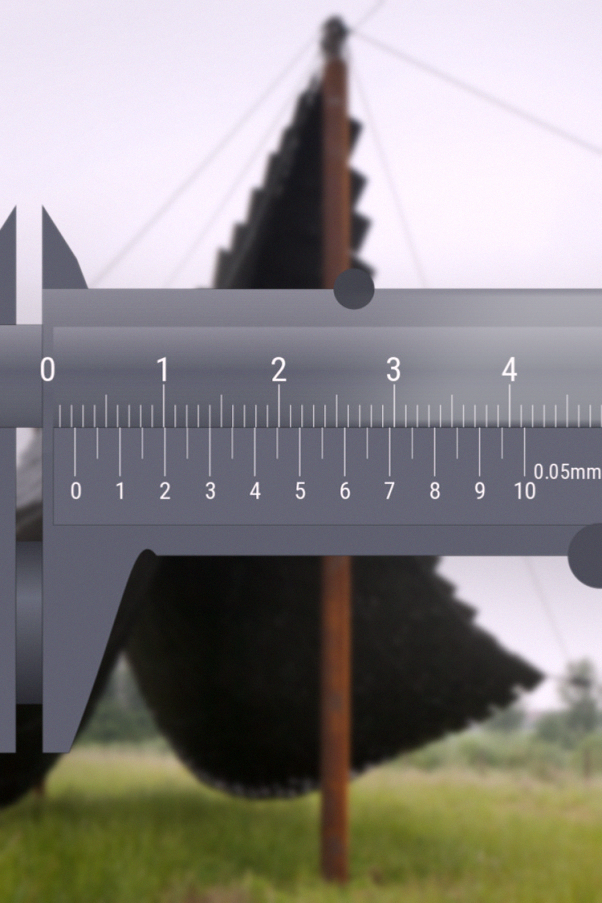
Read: 2.3 mm
